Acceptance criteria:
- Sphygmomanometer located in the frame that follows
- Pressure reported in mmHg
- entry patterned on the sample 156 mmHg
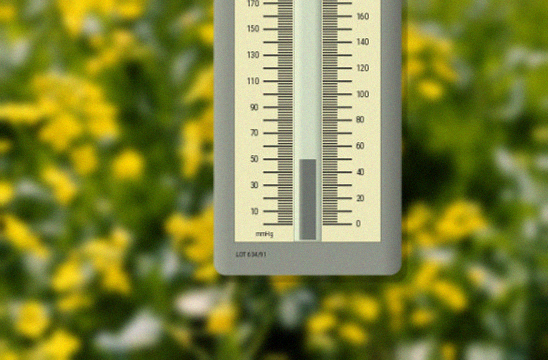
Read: 50 mmHg
